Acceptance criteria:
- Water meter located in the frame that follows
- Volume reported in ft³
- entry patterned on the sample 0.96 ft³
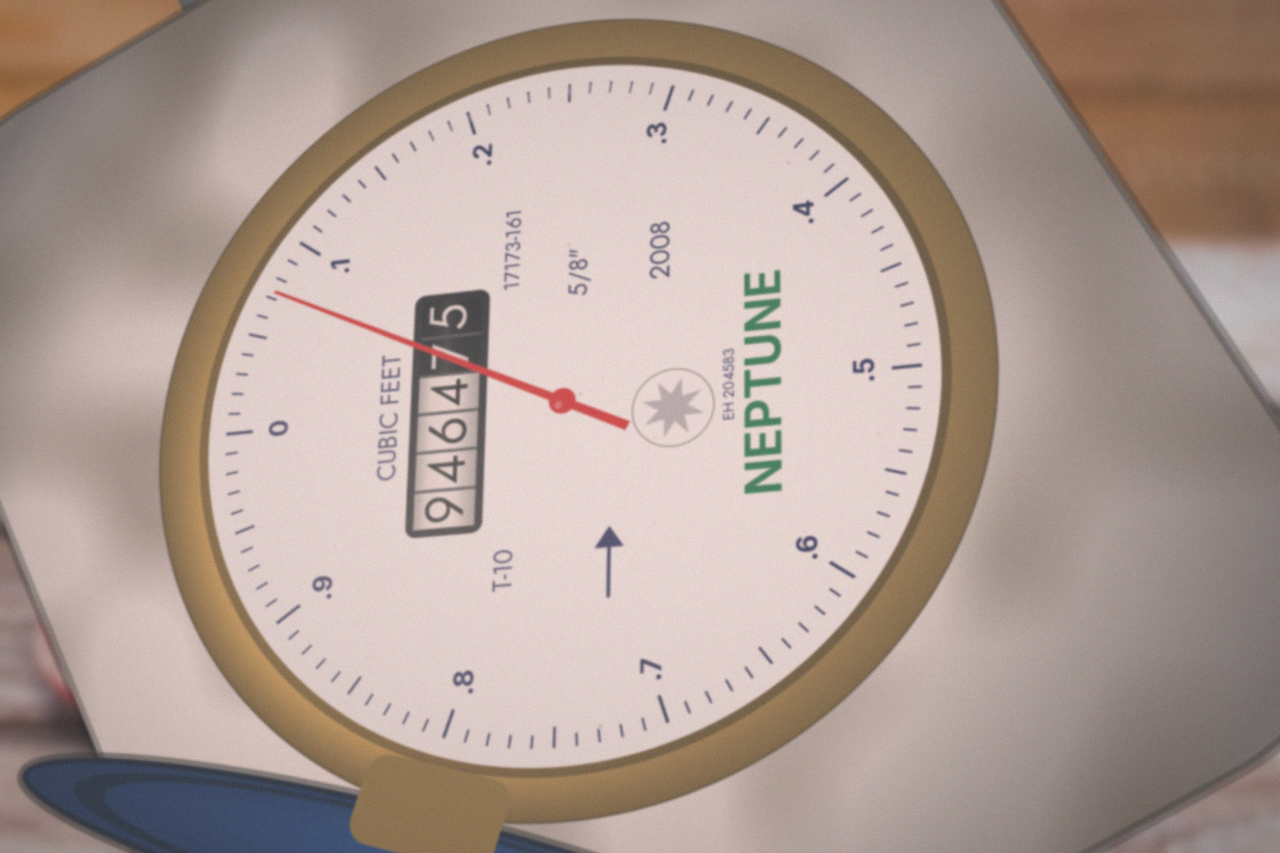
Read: 946475.07 ft³
